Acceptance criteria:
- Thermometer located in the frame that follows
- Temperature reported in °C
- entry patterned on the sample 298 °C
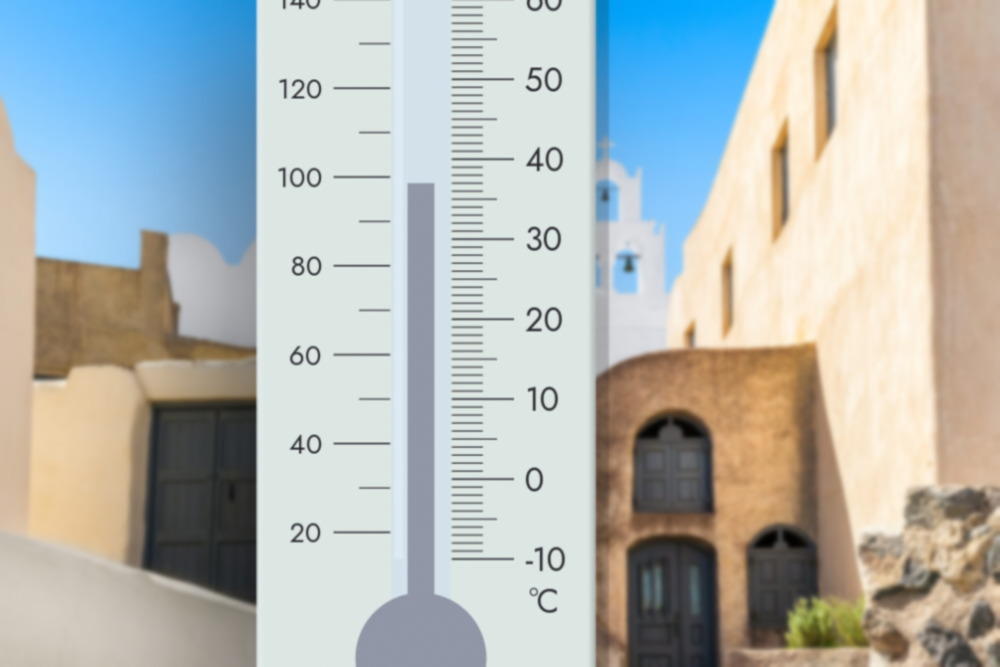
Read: 37 °C
